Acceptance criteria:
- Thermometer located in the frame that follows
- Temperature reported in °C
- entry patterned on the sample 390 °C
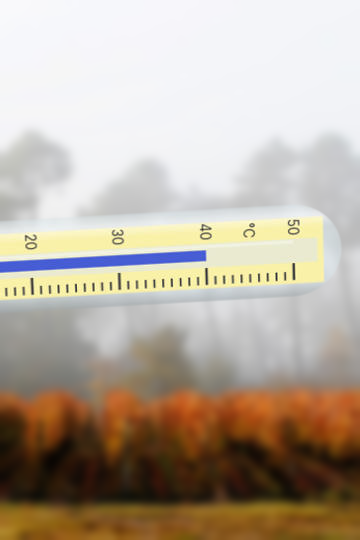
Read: 40 °C
